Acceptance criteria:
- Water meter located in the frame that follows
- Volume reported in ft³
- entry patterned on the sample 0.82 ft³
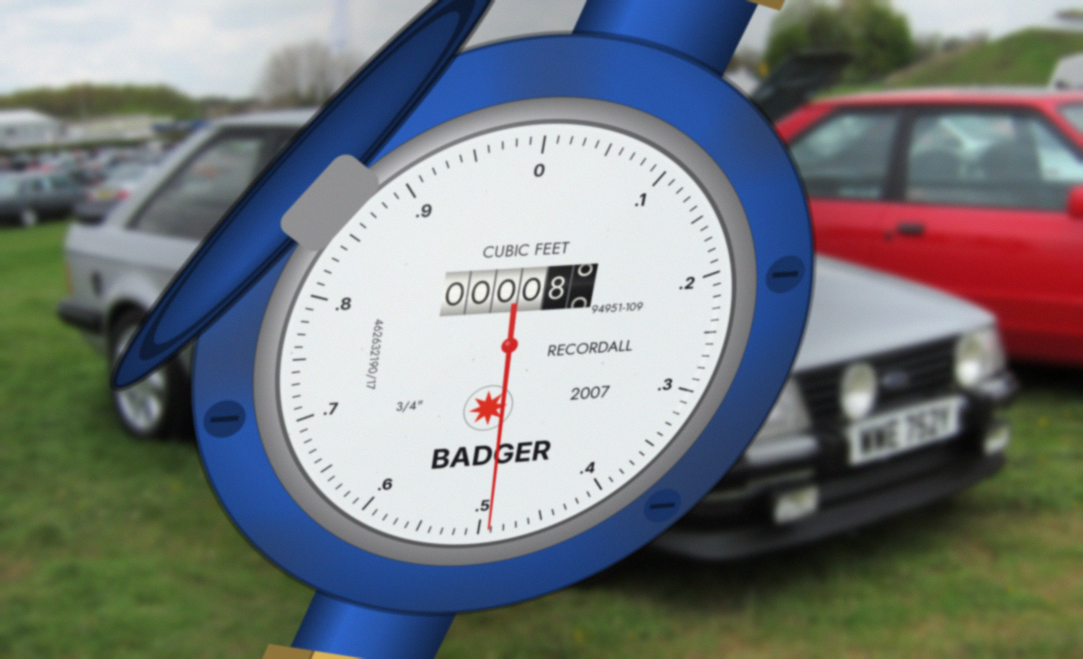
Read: 88.49 ft³
